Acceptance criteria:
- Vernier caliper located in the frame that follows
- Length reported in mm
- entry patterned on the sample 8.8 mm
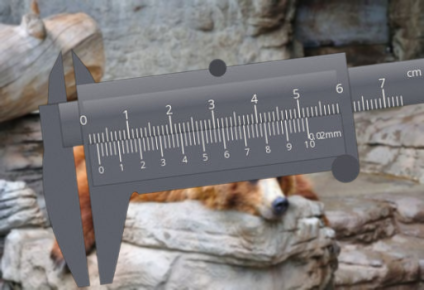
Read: 2.5 mm
